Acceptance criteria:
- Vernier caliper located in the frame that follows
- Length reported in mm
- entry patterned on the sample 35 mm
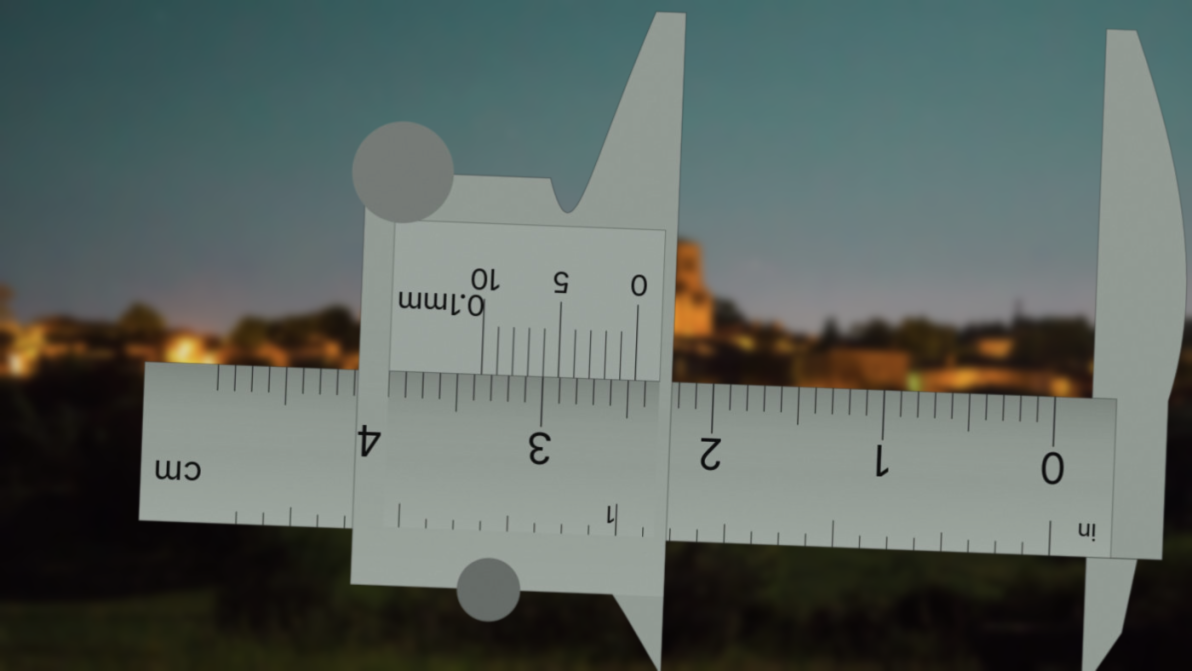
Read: 24.6 mm
